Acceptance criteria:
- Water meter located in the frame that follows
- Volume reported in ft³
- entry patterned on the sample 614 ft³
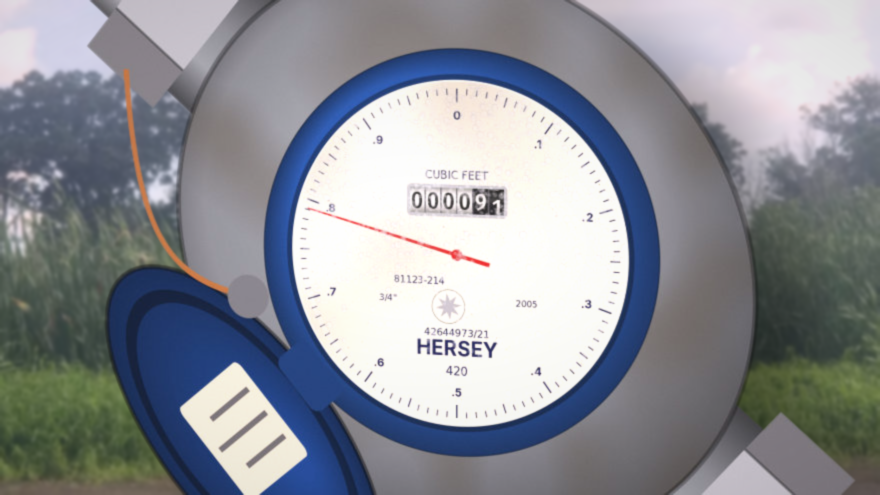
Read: 90.79 ft³
